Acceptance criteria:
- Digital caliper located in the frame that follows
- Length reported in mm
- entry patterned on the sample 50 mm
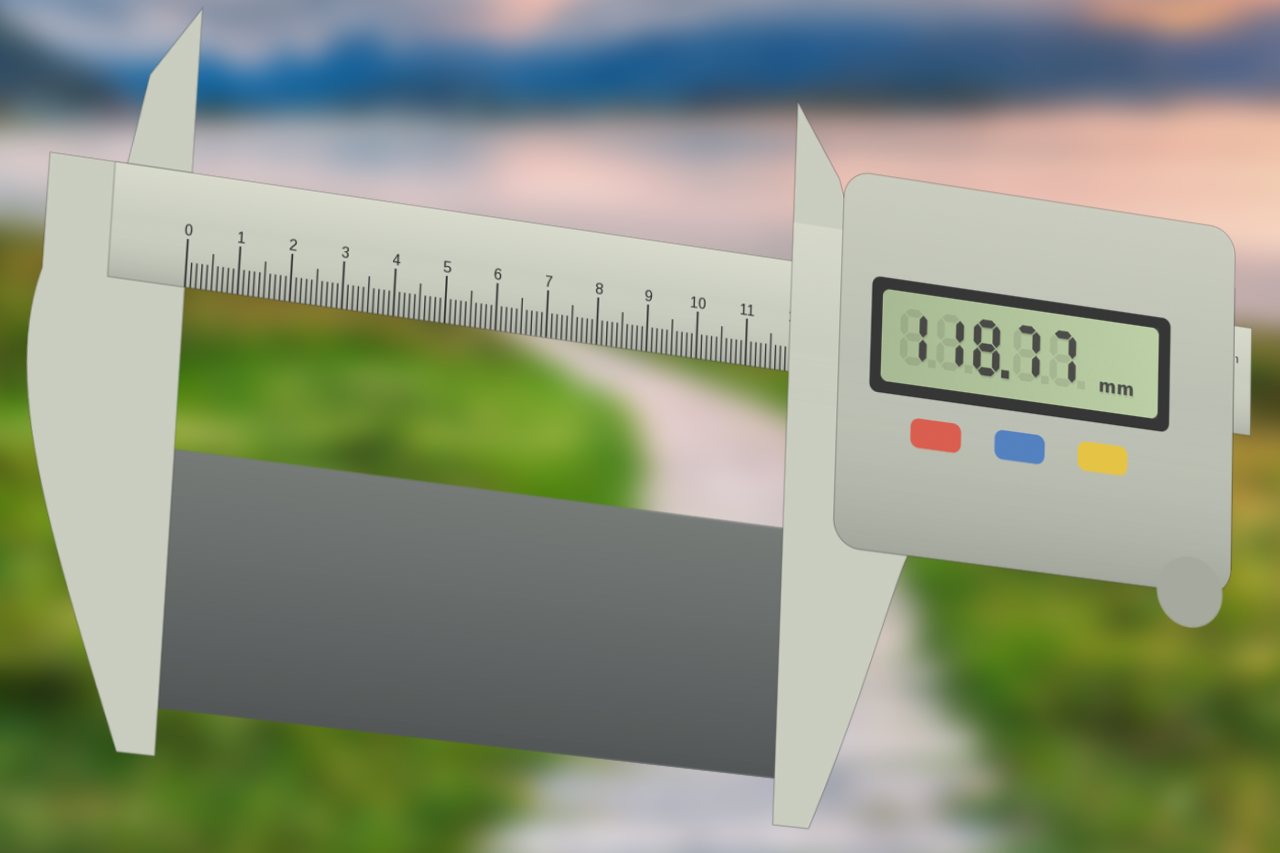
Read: 118.77 mm
